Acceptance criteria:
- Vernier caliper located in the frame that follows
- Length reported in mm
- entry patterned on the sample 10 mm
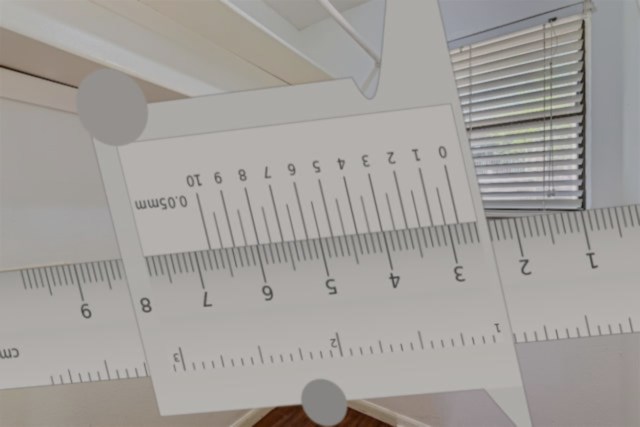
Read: 28.5 mm
